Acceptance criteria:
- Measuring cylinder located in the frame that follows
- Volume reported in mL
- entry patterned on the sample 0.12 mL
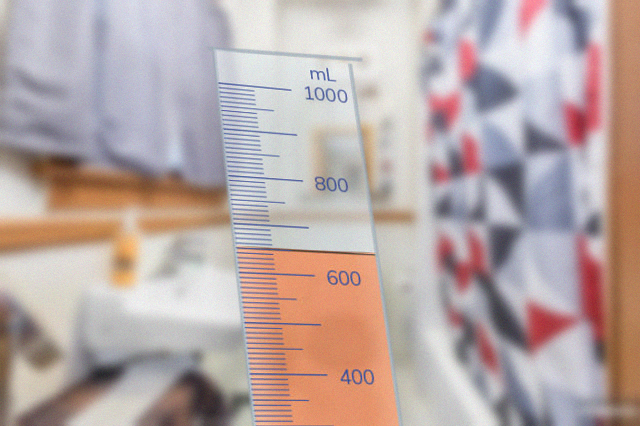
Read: 650 mL
